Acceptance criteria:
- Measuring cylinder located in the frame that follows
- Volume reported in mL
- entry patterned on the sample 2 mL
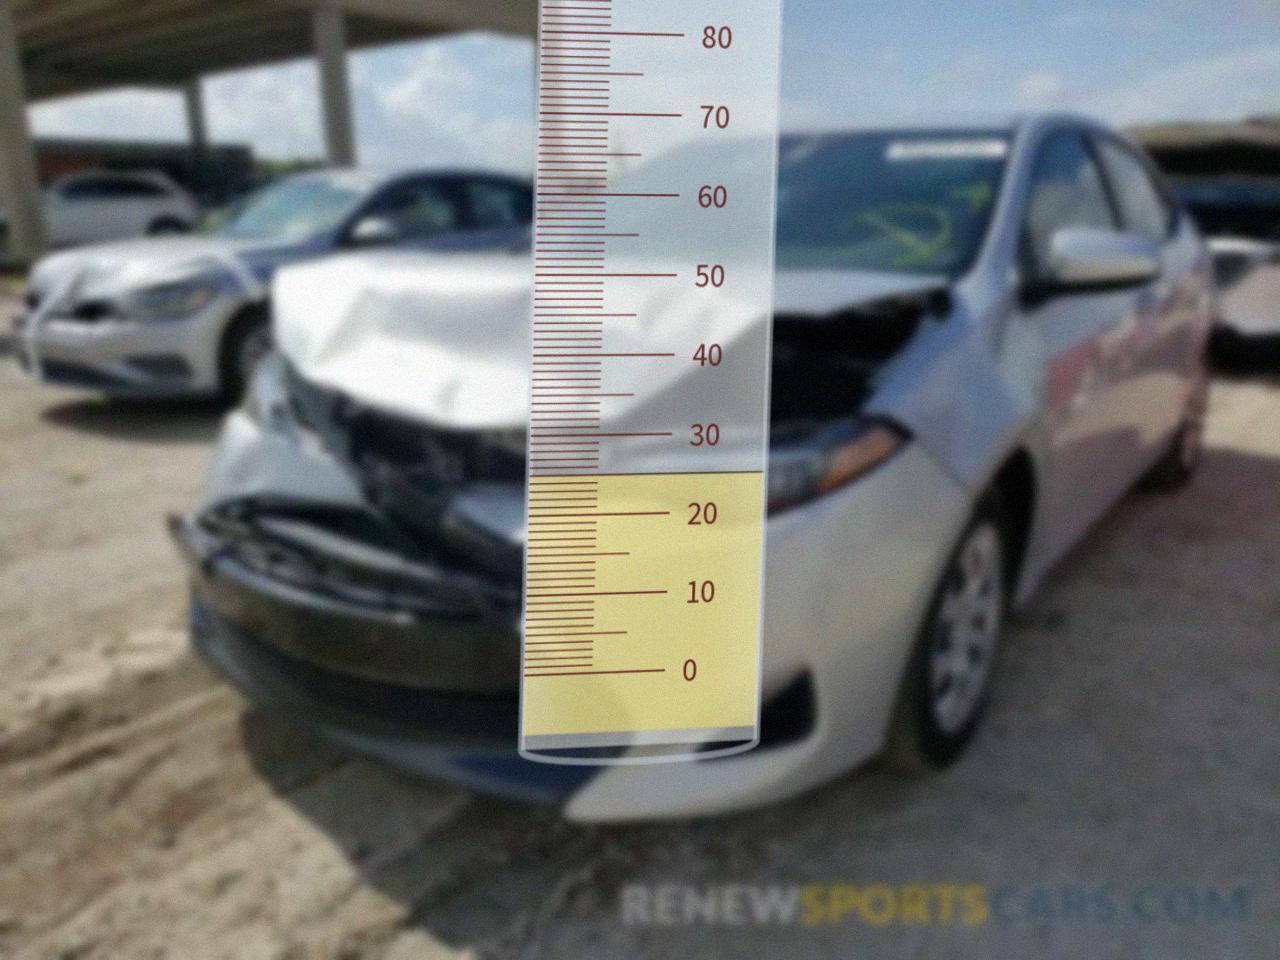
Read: 25 mL
